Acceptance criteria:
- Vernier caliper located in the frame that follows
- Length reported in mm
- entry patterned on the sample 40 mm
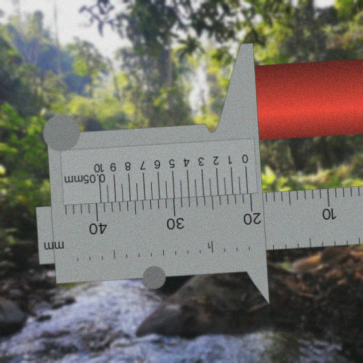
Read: 20.4 mm
